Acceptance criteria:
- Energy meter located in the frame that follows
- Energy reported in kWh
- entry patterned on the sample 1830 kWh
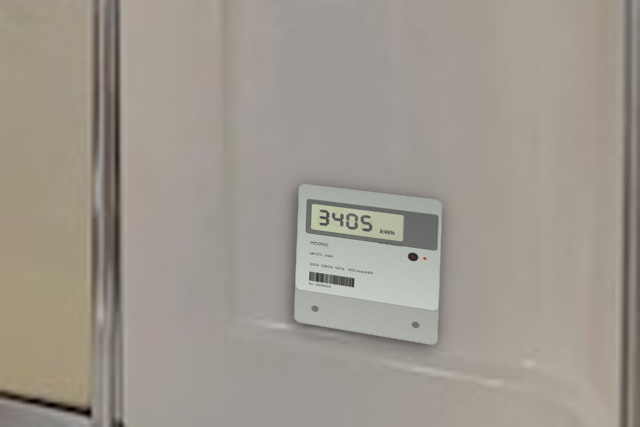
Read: 3405 kWh
